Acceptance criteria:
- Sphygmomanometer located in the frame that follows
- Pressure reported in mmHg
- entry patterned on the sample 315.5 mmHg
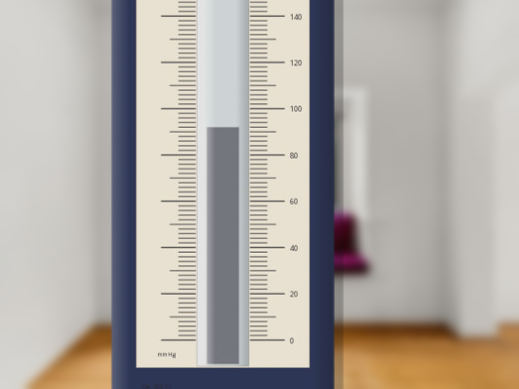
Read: 92 mmHg
